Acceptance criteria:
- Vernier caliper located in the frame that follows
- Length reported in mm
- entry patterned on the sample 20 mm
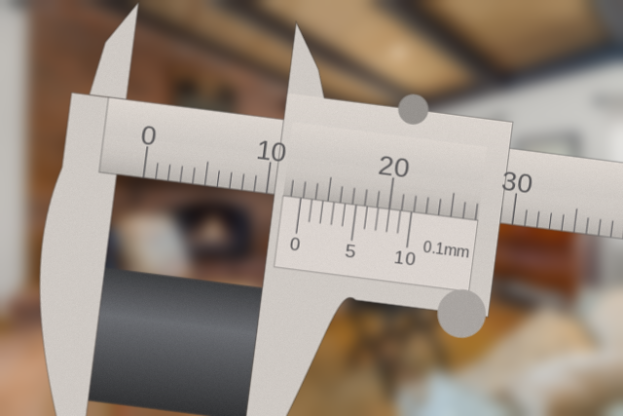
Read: 12.8 mm
